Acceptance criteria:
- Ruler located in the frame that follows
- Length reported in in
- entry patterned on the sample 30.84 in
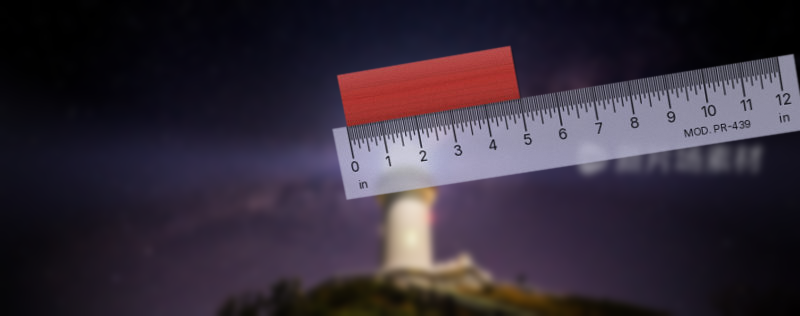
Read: 5 in
